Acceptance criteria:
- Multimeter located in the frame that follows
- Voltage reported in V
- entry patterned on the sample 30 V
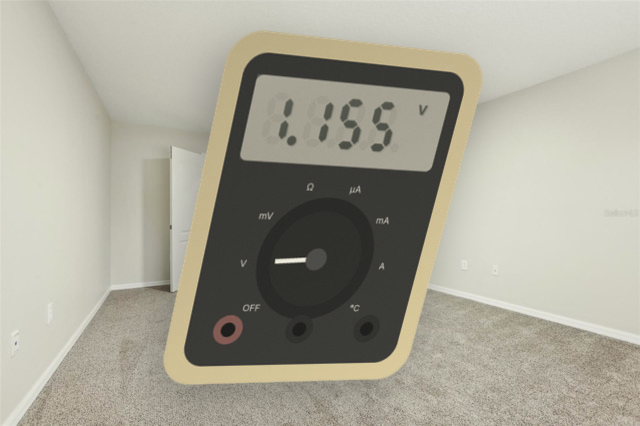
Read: 1.155 V
